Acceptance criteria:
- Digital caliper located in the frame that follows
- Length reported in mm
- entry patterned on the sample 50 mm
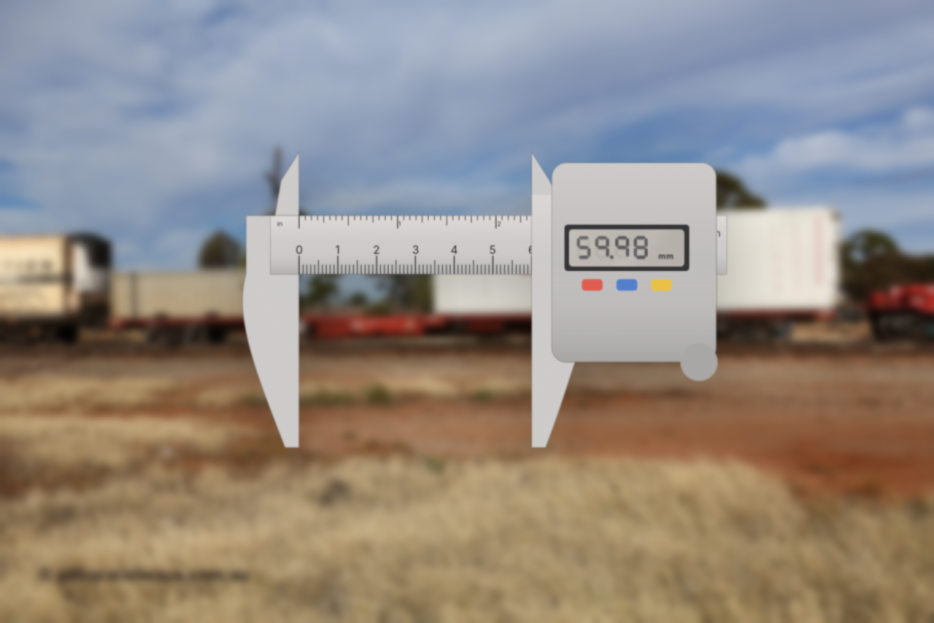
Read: 59.98 mm
